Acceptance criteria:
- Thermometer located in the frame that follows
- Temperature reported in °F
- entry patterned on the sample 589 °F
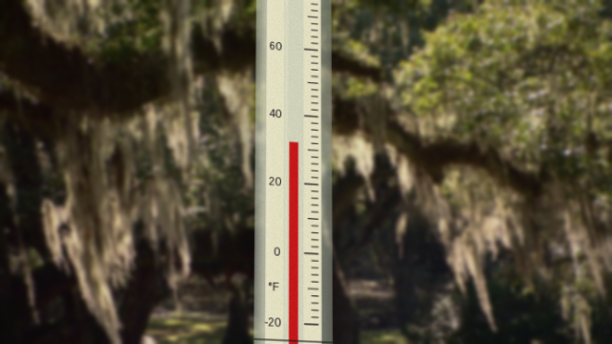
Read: 32 °F
